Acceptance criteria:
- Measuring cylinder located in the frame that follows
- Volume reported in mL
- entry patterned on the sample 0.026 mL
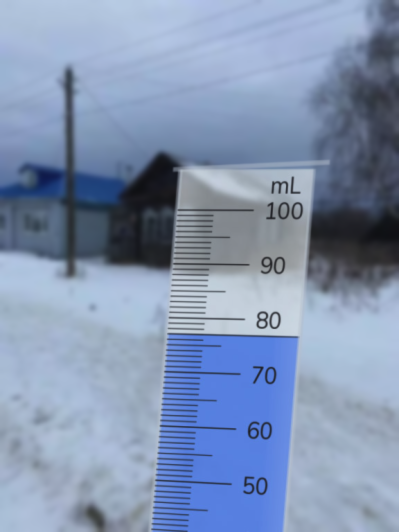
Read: 77 mL
